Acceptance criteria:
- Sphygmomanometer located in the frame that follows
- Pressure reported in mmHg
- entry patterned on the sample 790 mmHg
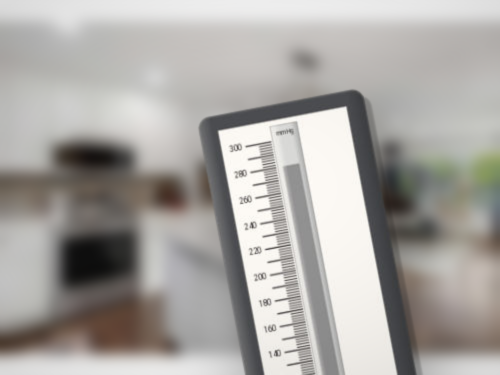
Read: 280 mmHg
